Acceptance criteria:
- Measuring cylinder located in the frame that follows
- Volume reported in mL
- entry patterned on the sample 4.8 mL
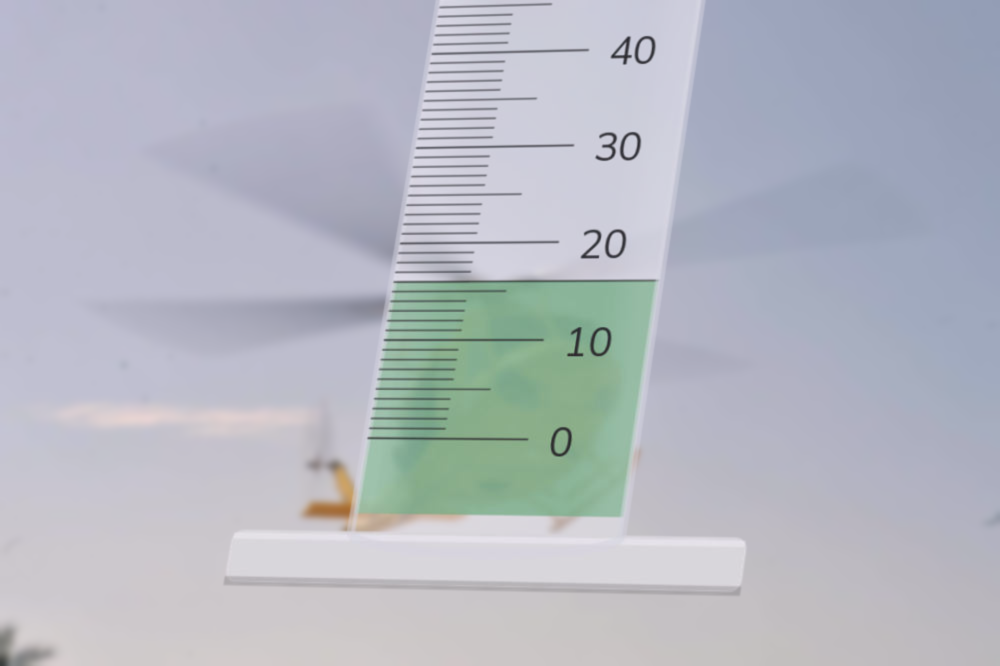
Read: 16 mL
